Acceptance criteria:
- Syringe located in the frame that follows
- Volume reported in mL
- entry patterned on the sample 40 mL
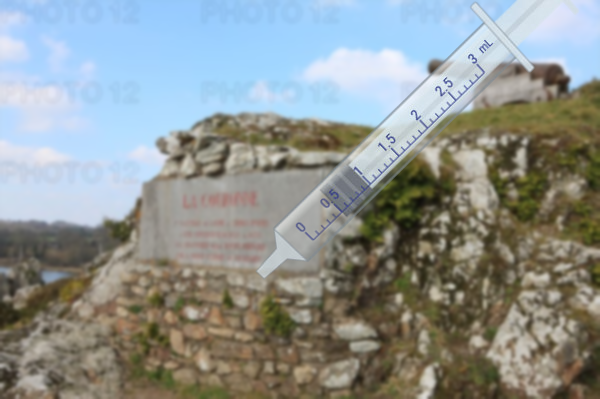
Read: 0.5 mL
